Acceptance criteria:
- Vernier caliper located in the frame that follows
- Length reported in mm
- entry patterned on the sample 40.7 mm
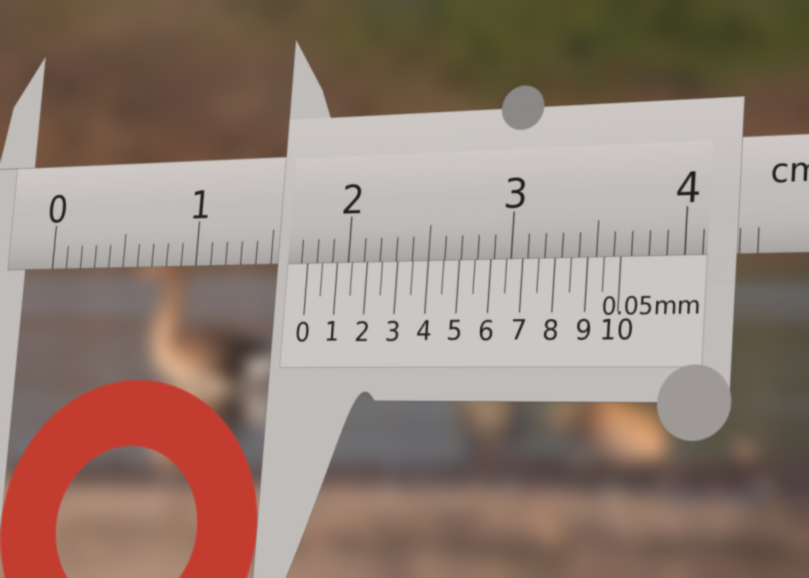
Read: 17.4 mm
